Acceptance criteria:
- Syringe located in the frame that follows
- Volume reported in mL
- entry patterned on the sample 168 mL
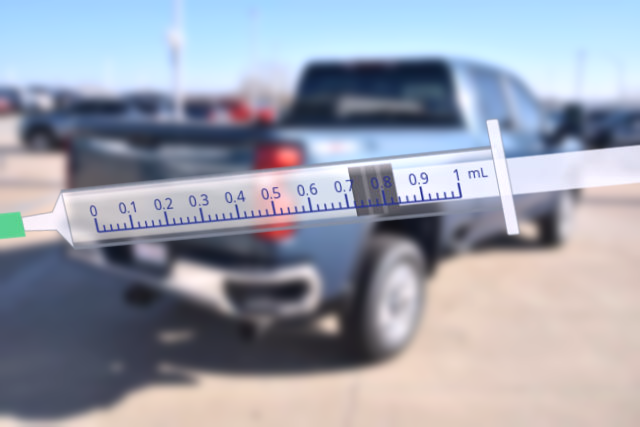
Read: 0.72 mL
